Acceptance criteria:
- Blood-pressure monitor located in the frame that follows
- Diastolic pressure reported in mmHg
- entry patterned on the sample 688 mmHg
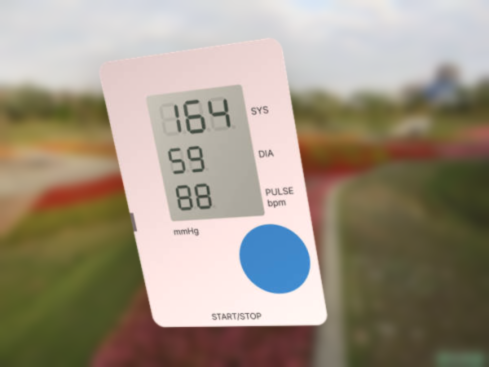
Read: 59 mmHg
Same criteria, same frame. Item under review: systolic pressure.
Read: 164 mmHg
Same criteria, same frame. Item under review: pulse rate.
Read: 88 bpm
